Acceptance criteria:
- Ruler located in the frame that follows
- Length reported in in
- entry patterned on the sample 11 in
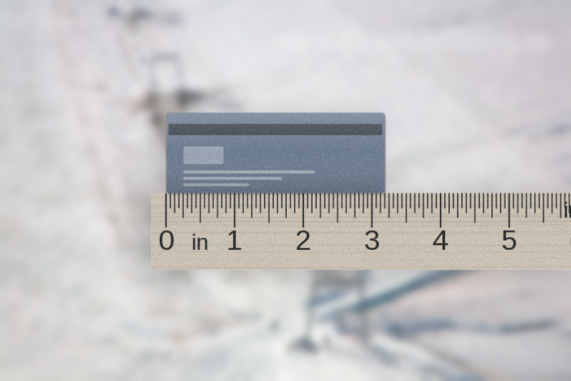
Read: 3.1875 in
